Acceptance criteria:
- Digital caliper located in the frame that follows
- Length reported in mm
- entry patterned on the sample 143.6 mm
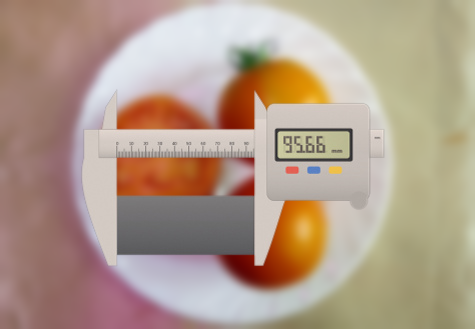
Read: 95.66 mm
